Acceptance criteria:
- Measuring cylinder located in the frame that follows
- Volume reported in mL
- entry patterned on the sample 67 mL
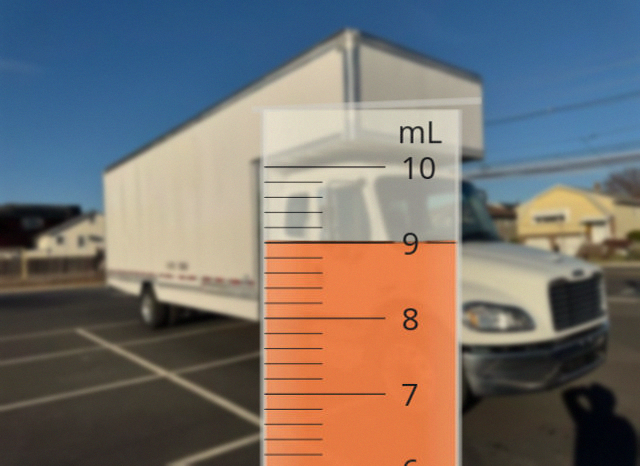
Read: 9 mL
